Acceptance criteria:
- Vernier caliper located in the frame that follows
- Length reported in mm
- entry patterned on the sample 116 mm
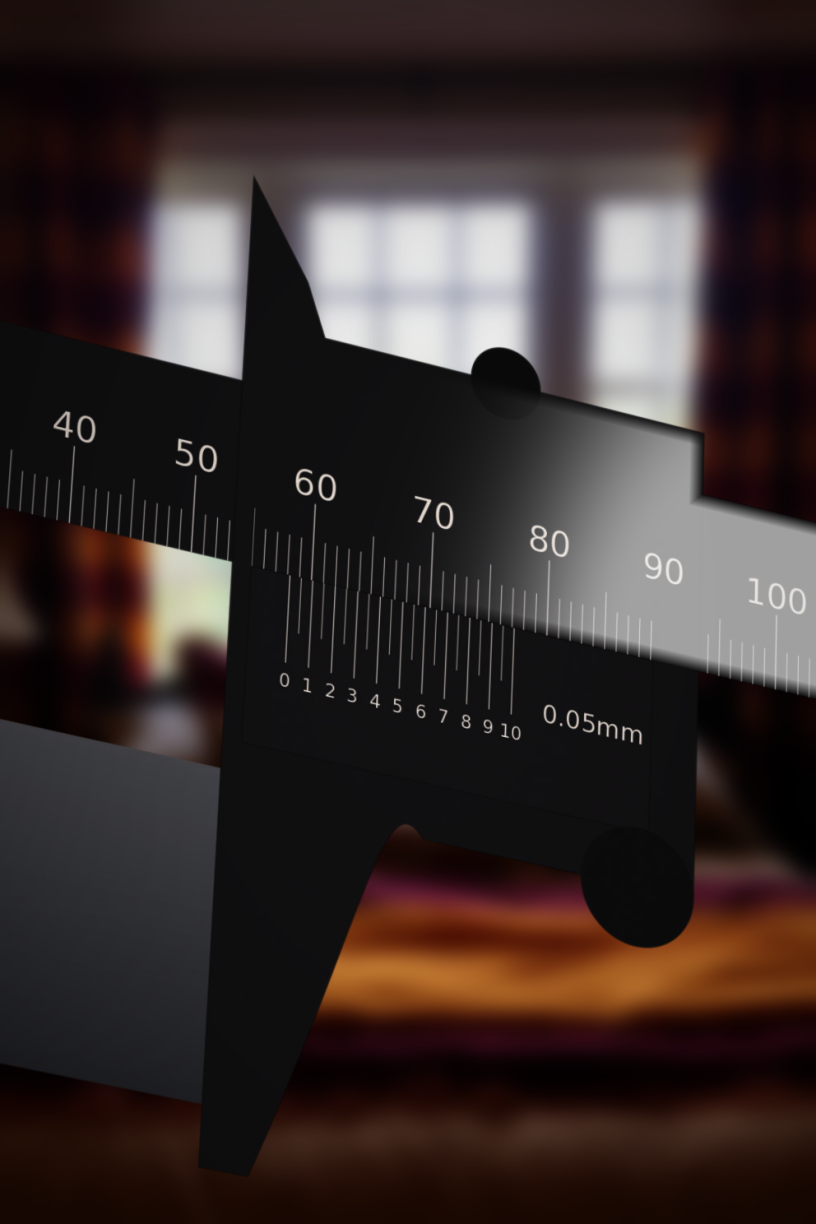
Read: 58.2 mm
